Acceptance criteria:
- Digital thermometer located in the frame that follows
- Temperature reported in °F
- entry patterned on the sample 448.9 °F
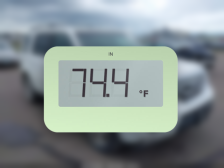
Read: 74.4 °F
